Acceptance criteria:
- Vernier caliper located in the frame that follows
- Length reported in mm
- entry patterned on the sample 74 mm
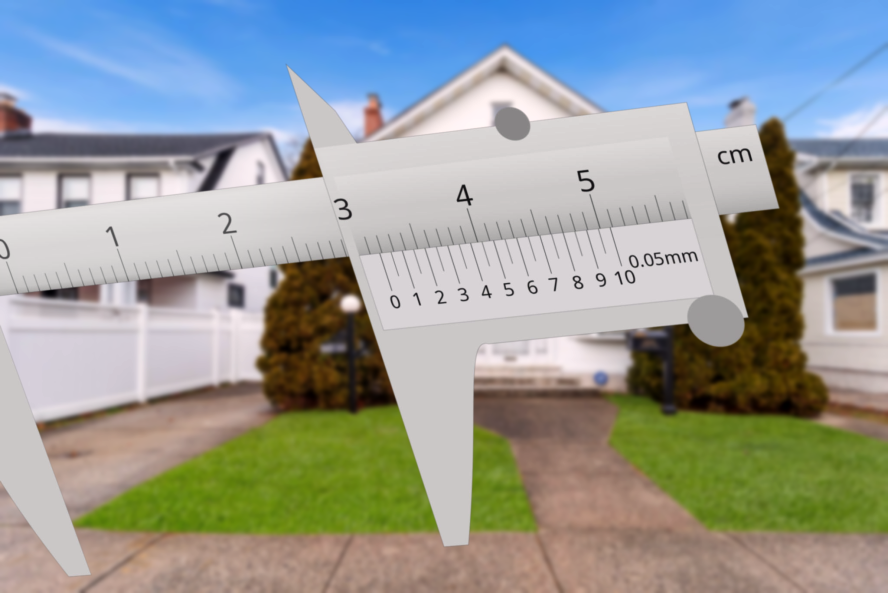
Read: 31.8 mm
